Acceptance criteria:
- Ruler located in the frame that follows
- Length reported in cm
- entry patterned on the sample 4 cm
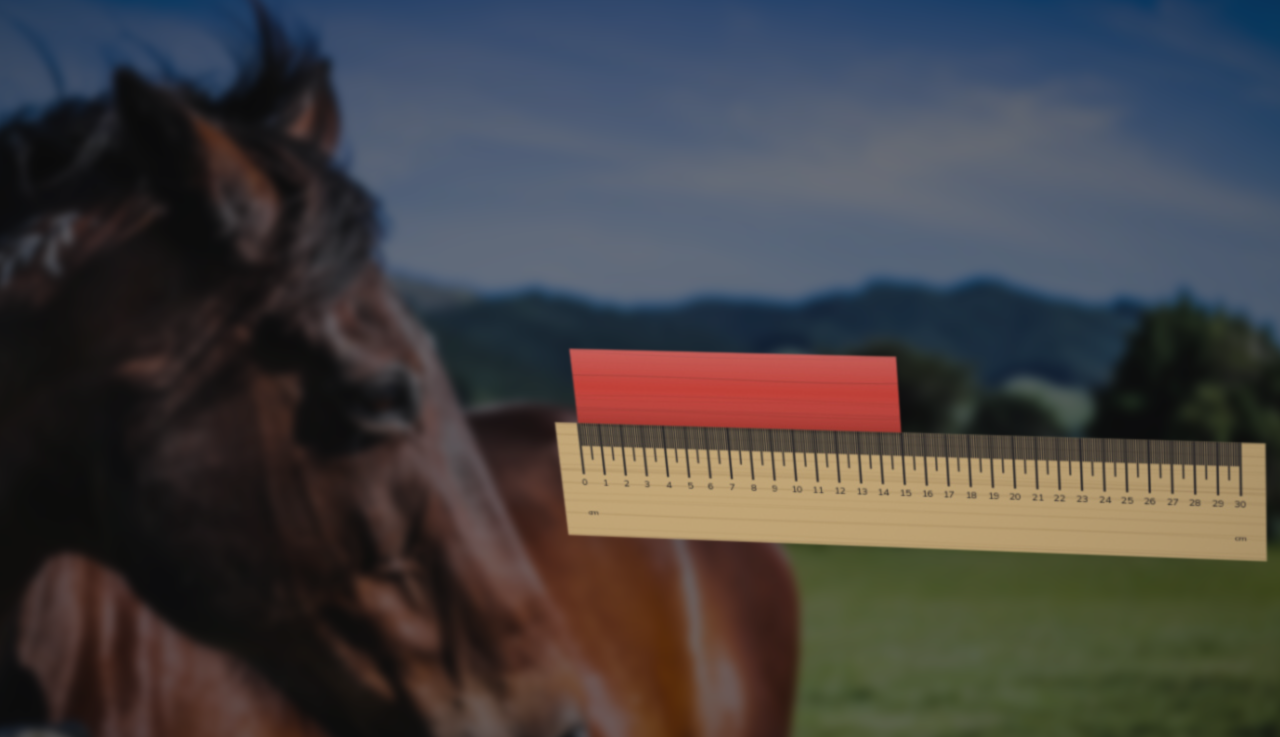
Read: 15 cm
